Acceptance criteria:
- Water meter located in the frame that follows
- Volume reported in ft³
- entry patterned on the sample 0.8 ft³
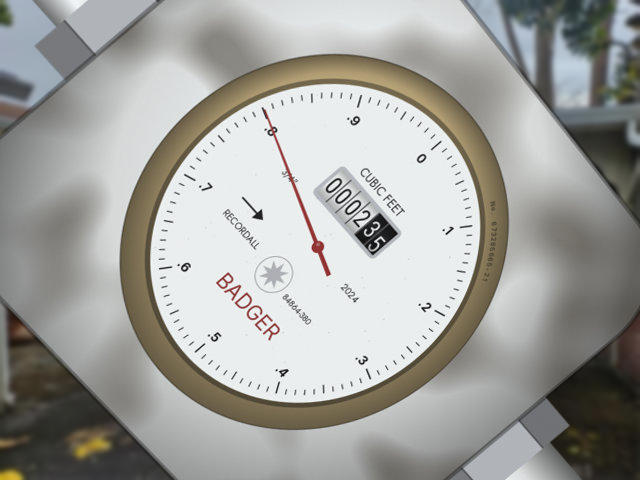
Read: 234.80 ft³
